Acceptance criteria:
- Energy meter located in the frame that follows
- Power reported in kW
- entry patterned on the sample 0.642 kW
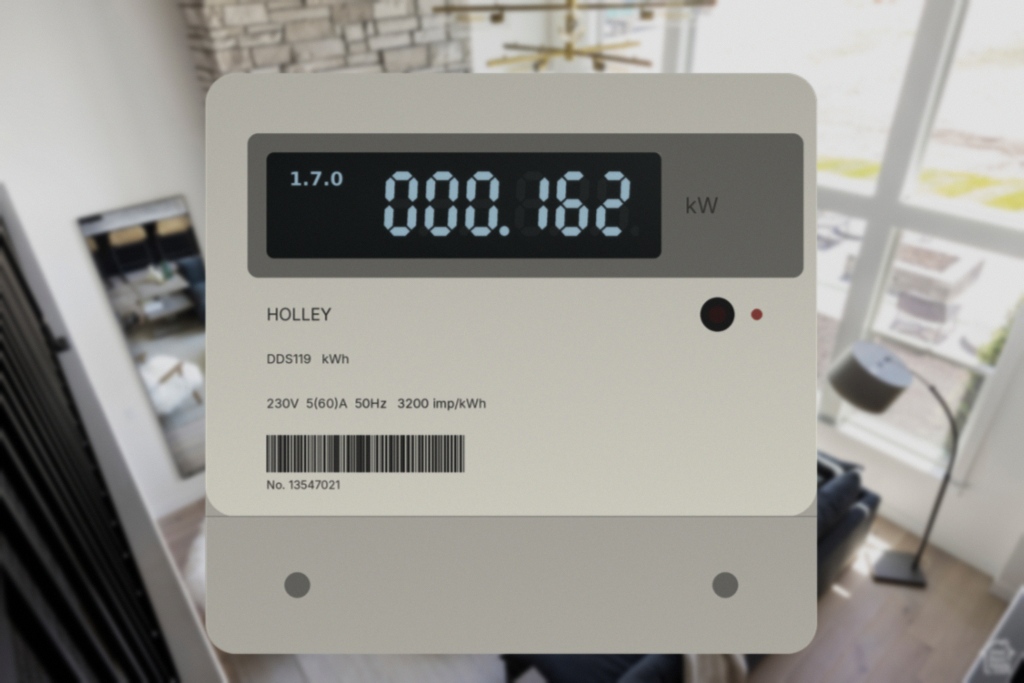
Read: 0.162 kW
